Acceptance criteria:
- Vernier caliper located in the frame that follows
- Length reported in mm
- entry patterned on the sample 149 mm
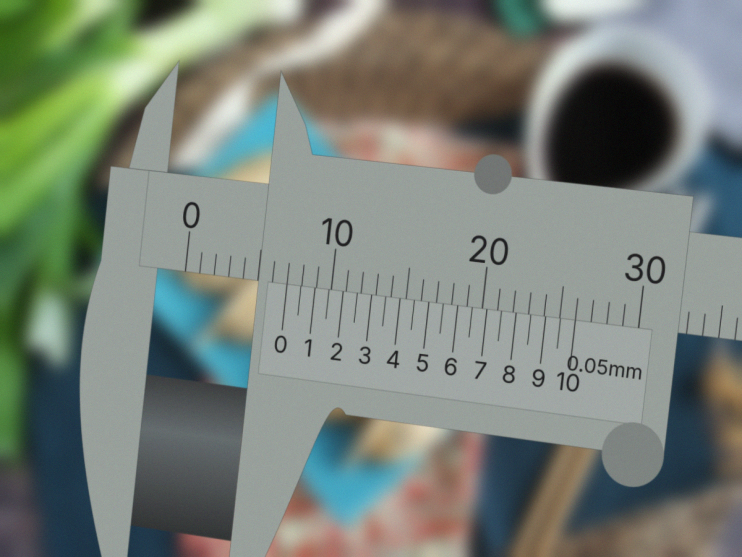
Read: 7.0 mm
